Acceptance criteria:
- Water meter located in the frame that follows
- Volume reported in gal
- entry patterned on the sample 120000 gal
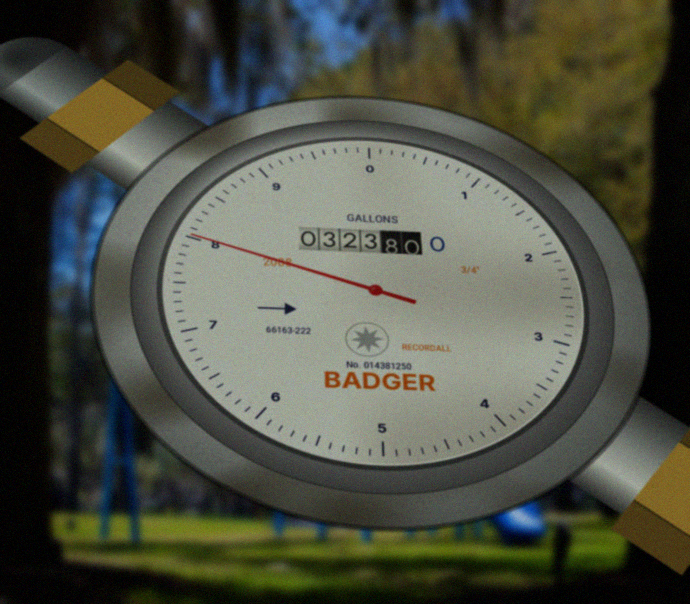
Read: 323798.0 gal
